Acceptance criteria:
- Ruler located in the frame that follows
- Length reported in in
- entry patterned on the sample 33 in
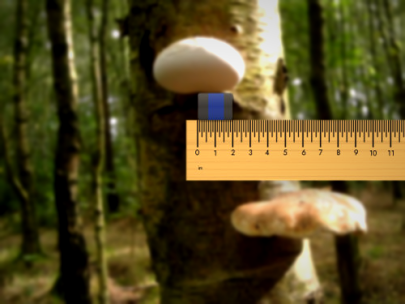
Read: 2 in
